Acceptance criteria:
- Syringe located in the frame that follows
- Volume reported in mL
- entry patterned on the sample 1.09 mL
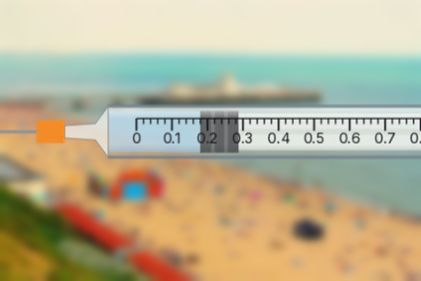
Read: 0.18 mL
